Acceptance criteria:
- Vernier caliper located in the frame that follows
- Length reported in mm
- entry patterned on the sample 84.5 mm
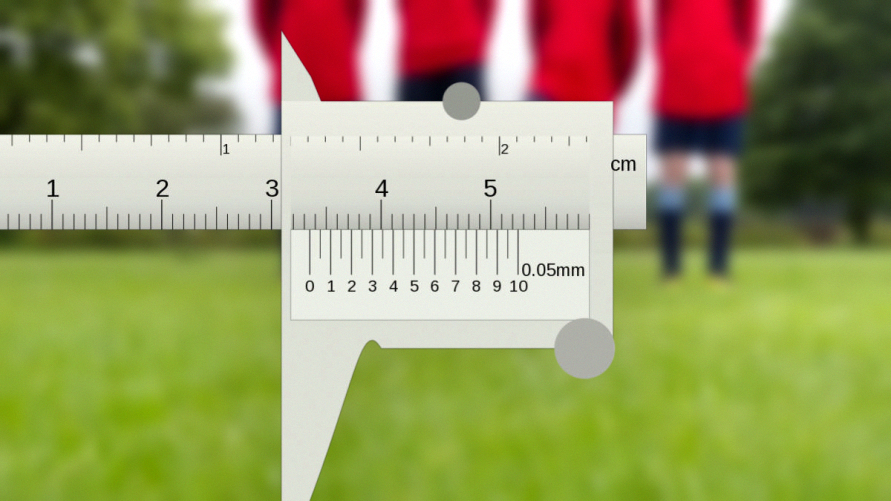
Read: 33.5 mm
